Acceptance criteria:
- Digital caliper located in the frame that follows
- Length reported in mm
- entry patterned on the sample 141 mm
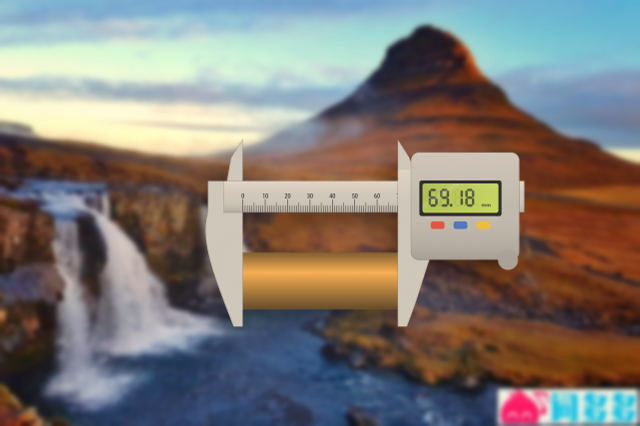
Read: 69.18 mm
